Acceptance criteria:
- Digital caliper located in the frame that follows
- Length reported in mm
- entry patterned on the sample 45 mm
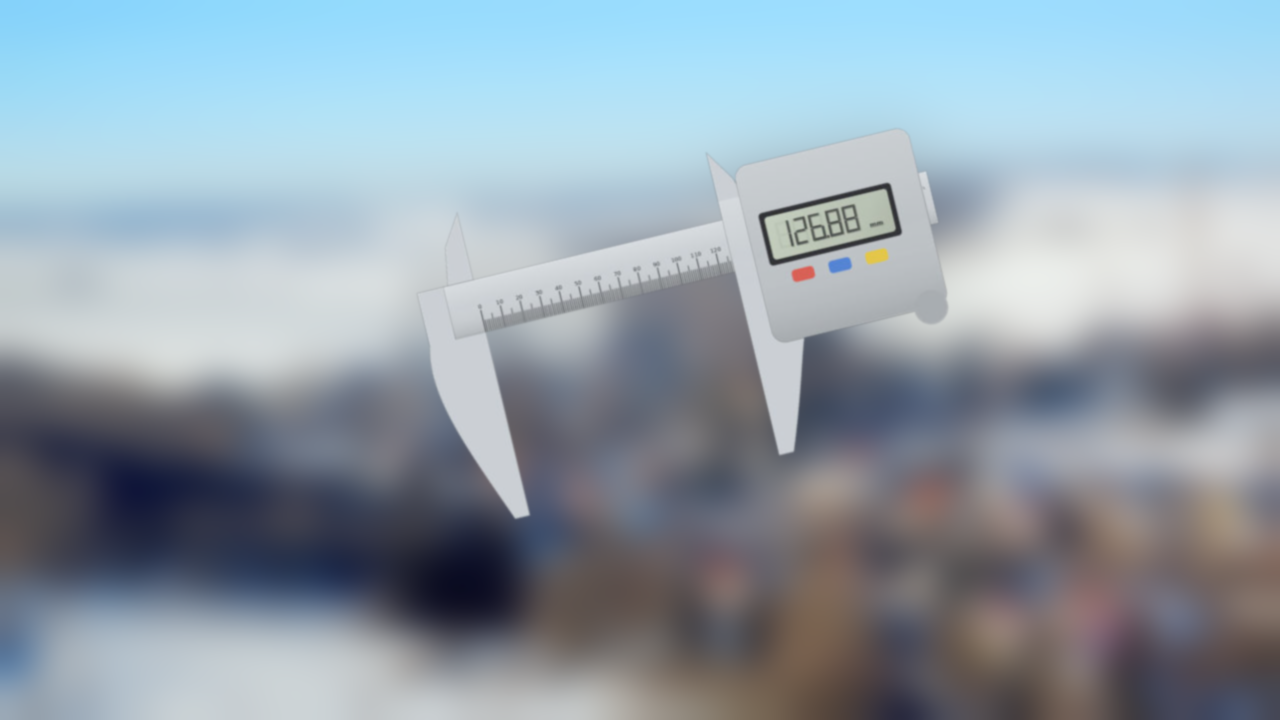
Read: 126.88 mm
